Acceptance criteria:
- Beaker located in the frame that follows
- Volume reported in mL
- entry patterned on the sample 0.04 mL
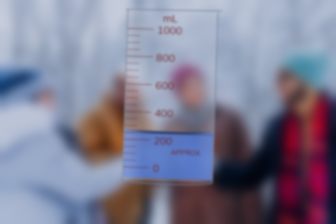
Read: 250 mL
